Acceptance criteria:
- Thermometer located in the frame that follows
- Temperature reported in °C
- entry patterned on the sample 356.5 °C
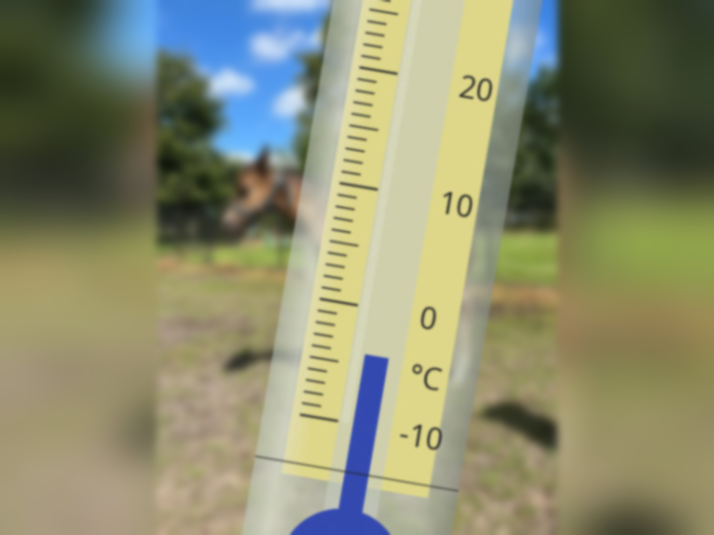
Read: -4 °C
